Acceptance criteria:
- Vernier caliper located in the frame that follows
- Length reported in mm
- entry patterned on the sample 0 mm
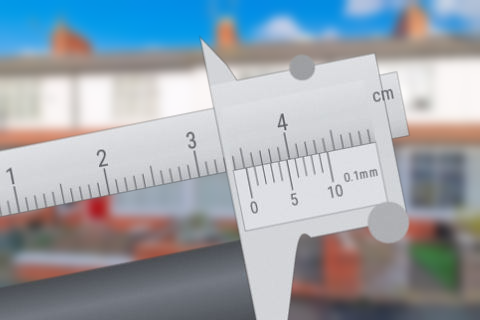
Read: 35.2 mm
